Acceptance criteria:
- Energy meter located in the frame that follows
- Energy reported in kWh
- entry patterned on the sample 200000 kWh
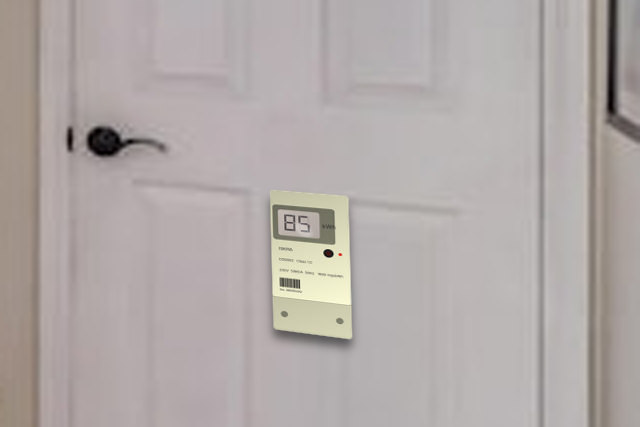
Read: 85 kWh
